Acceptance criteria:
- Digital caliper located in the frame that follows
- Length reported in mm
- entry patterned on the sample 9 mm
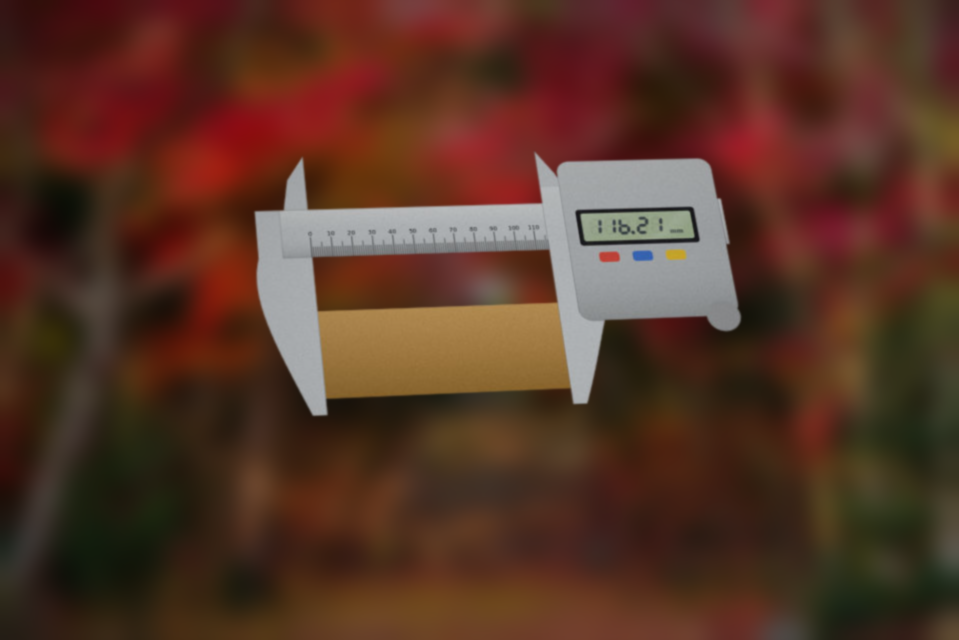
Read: 116.21 mm
